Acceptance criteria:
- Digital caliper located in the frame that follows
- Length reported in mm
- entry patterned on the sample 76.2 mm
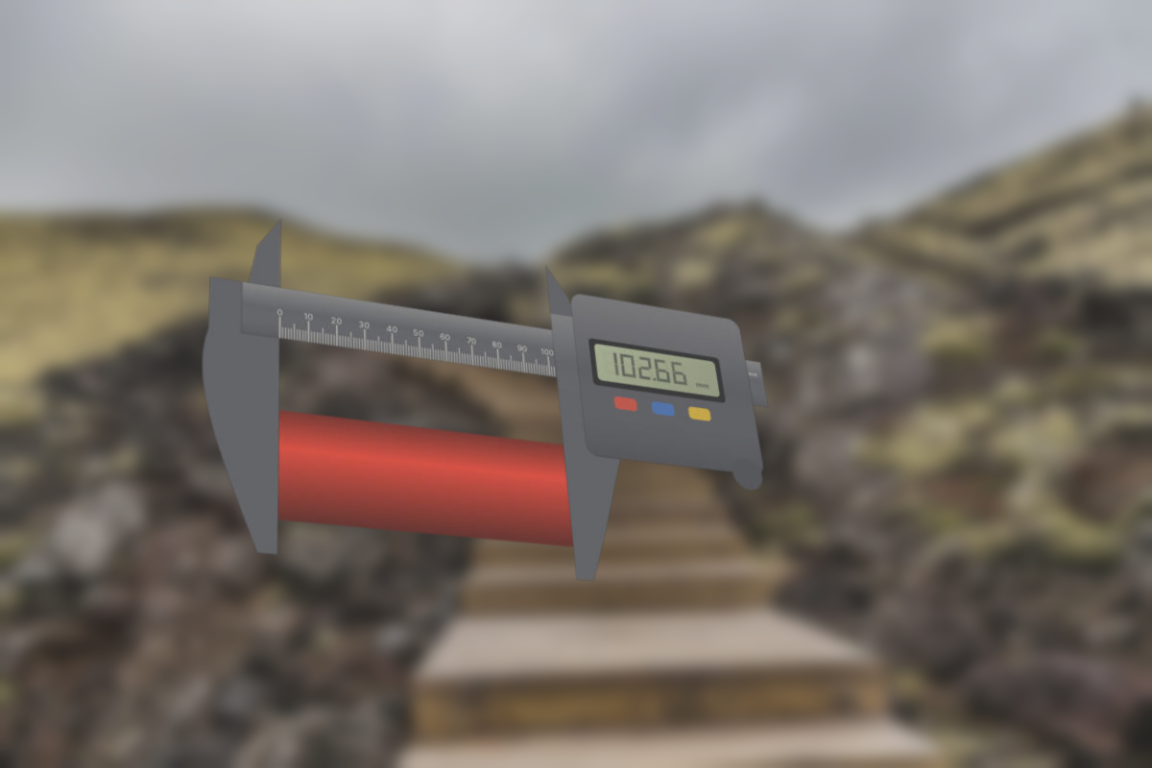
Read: 102.66 mm
